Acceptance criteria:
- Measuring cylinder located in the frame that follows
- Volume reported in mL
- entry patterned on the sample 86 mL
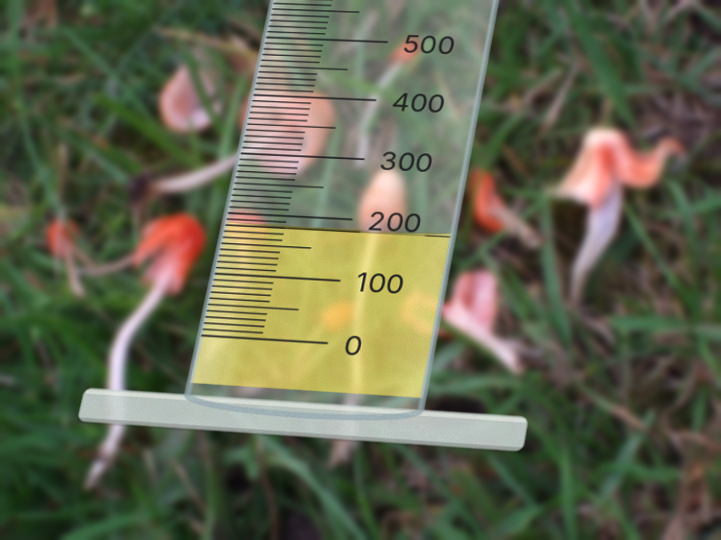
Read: 180 mL
